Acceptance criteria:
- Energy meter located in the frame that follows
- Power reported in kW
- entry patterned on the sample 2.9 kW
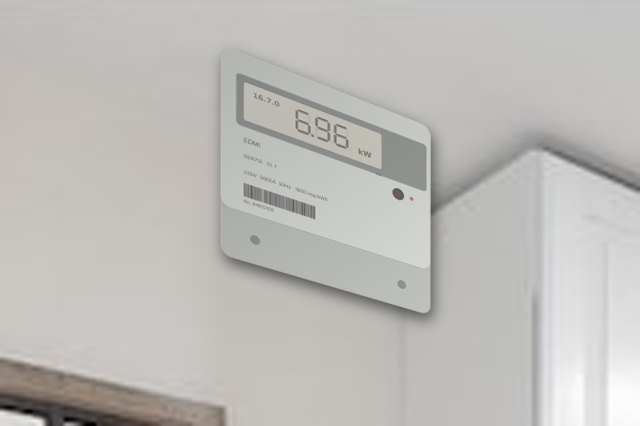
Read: 6.96 kW
